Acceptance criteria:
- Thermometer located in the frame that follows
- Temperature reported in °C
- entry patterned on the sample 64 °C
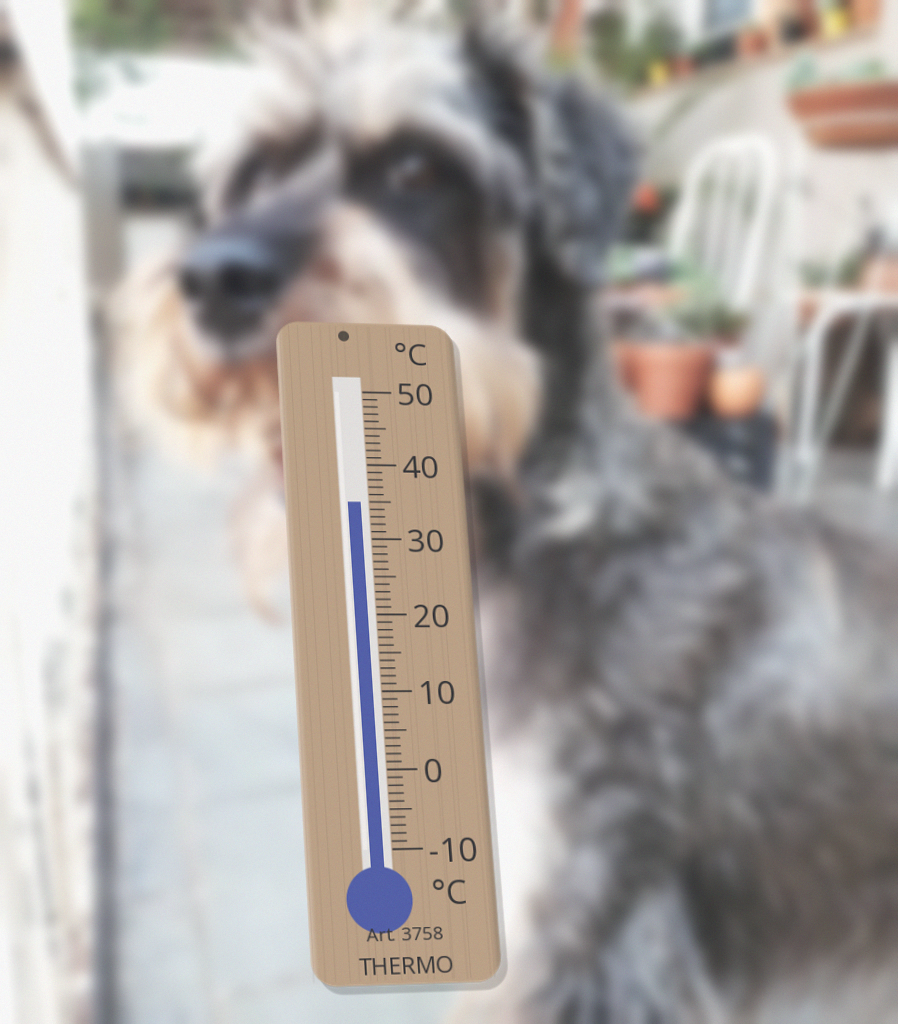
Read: 35 °C
